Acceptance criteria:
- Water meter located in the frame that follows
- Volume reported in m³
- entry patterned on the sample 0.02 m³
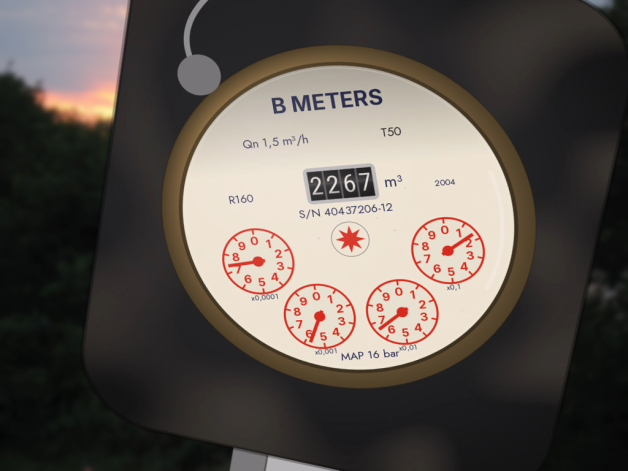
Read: 2267.1657 m³
